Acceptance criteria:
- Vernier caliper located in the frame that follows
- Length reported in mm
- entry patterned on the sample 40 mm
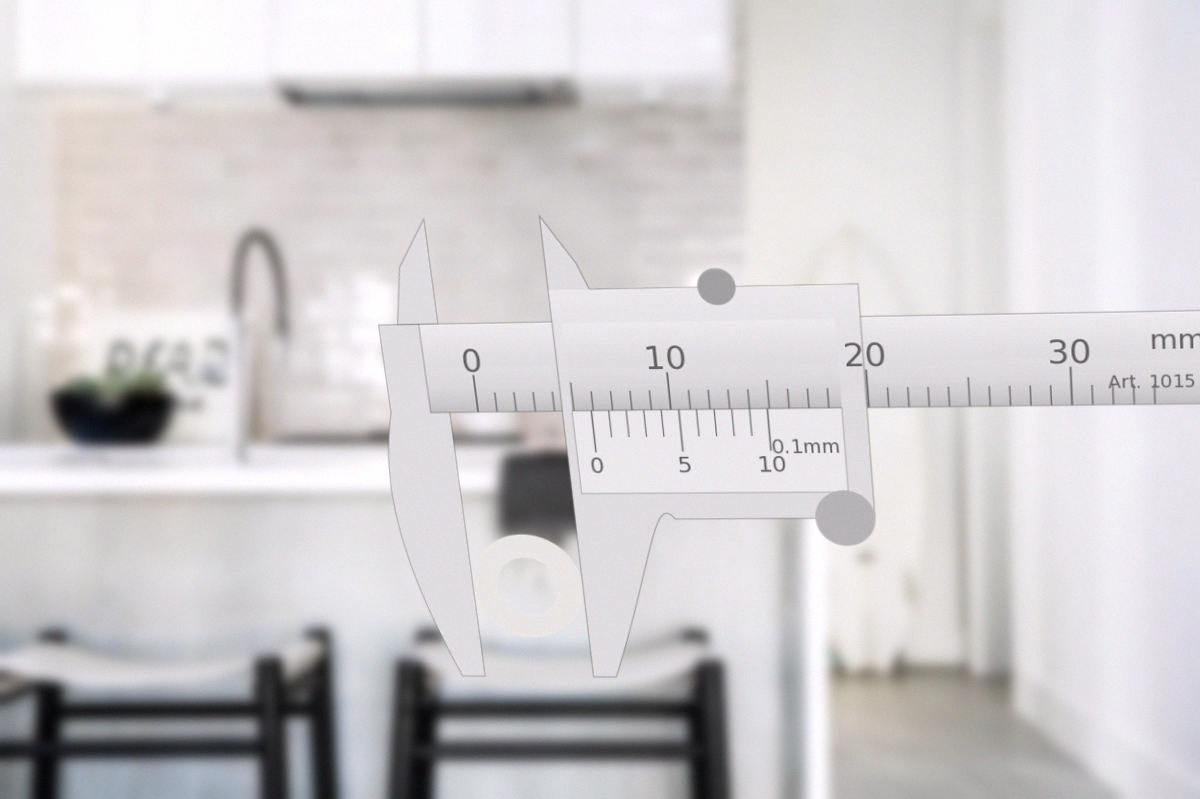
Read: 5.9 mm
